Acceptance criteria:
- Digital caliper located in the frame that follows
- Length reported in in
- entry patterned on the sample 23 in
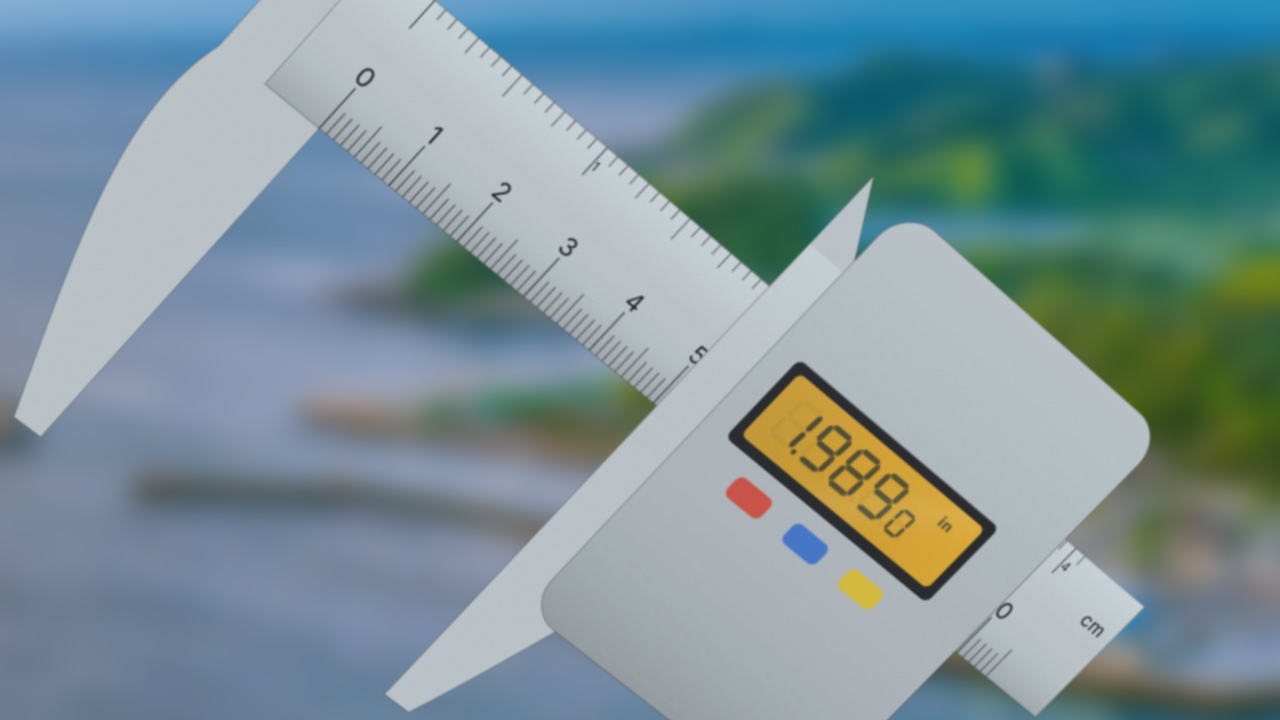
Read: 1.9890 in
